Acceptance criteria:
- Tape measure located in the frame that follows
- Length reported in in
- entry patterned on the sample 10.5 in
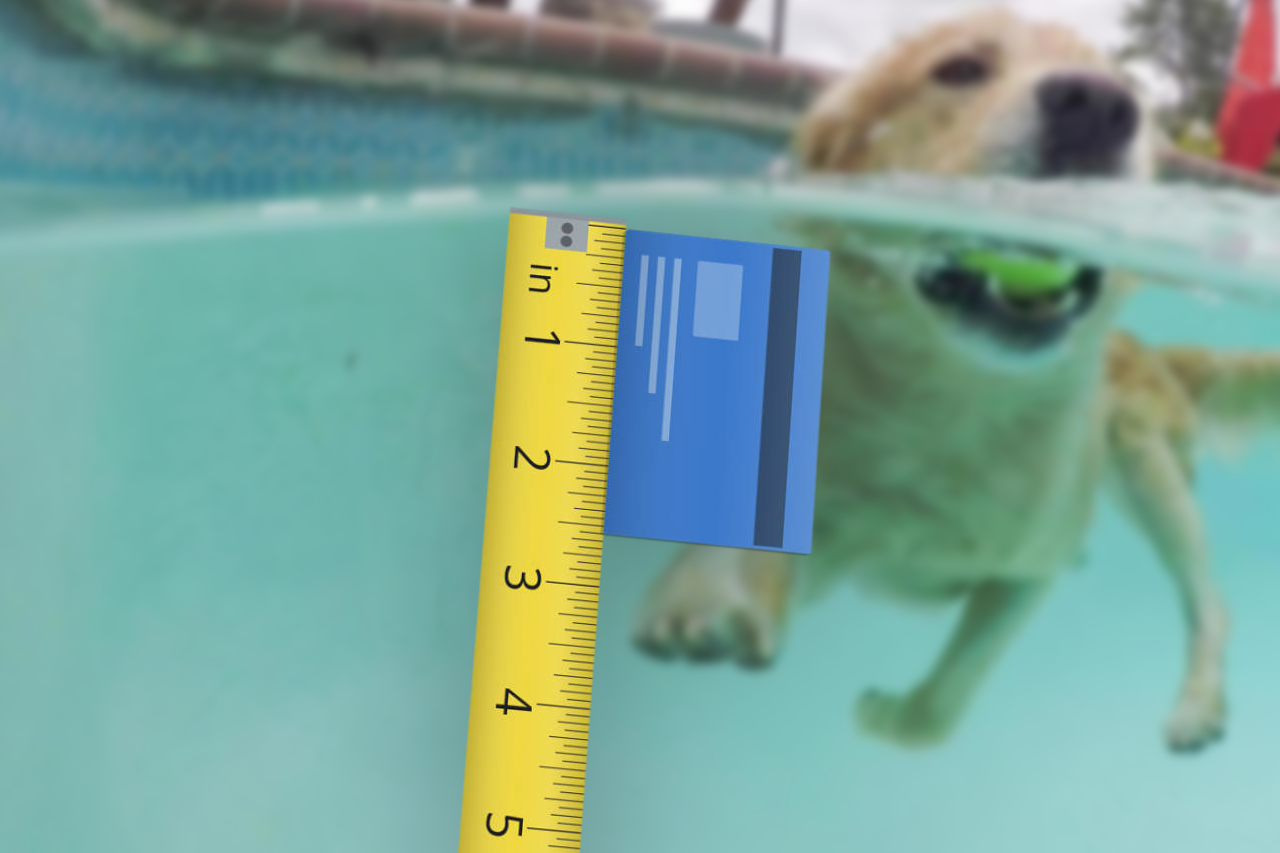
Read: 2.5625 in
